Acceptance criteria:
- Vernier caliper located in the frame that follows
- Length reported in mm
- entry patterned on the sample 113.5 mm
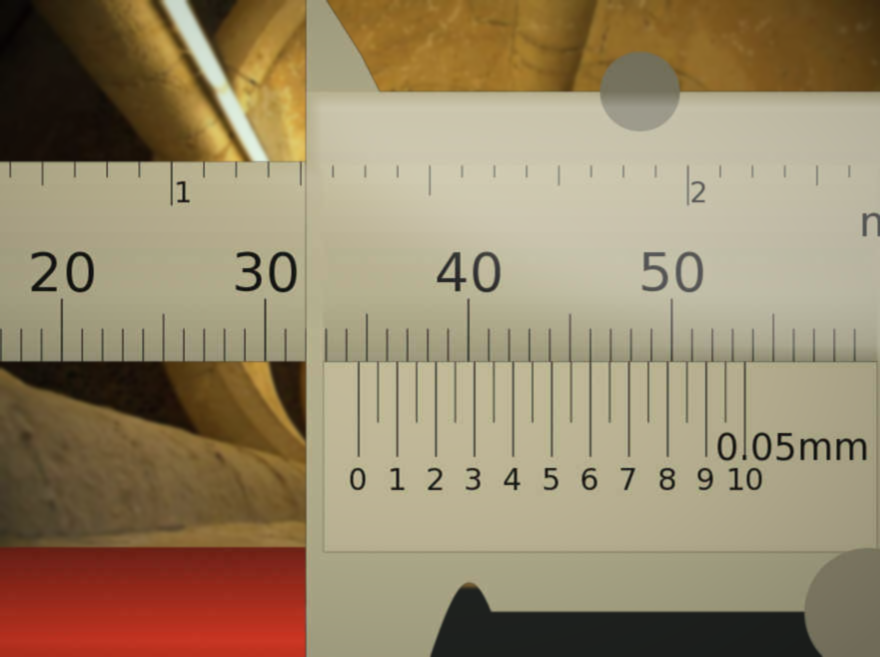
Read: 34.6 mm
